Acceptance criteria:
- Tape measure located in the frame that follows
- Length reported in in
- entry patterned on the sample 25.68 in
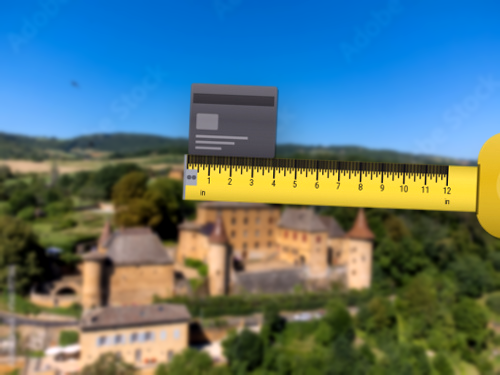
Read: 4 in
